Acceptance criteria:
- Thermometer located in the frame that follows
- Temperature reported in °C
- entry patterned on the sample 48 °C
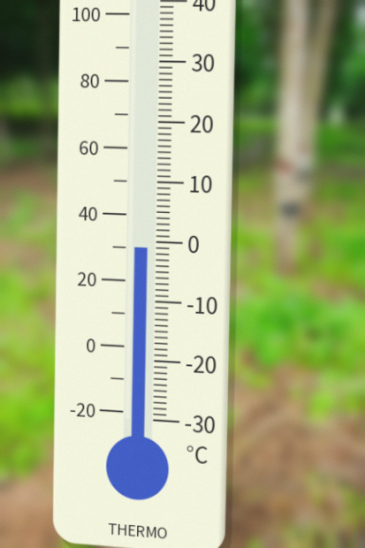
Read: -1 °C
